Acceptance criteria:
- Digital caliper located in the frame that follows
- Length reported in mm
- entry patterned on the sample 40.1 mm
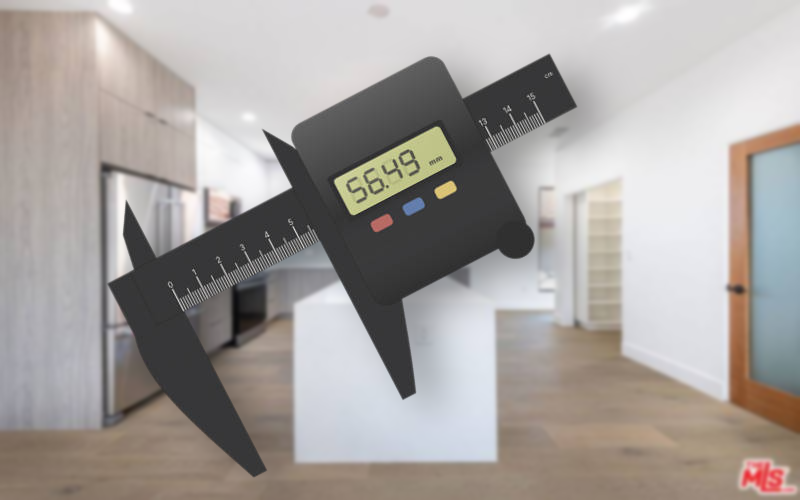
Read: 56.49 mm
